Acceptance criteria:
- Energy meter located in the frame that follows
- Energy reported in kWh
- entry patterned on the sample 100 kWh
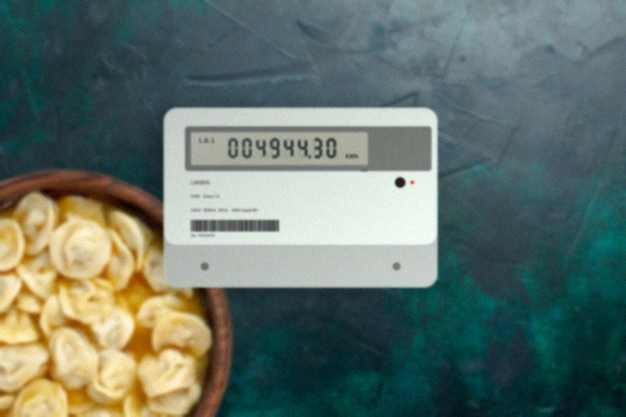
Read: 4944.30 kWh
